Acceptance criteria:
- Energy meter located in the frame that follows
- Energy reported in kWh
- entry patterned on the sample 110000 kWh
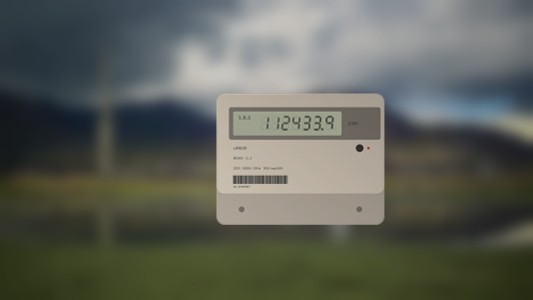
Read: 112433.9 kWh
